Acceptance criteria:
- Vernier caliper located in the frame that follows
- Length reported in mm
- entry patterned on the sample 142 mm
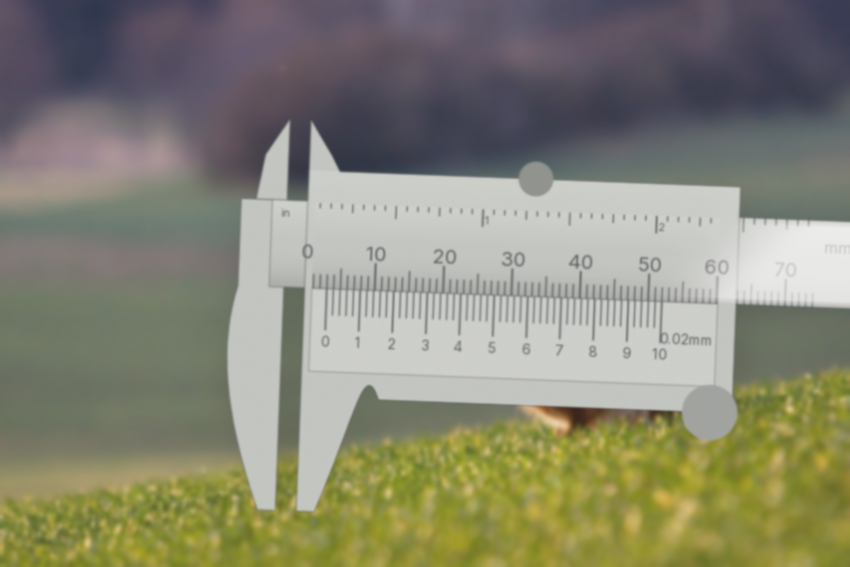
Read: 3.0 mm
